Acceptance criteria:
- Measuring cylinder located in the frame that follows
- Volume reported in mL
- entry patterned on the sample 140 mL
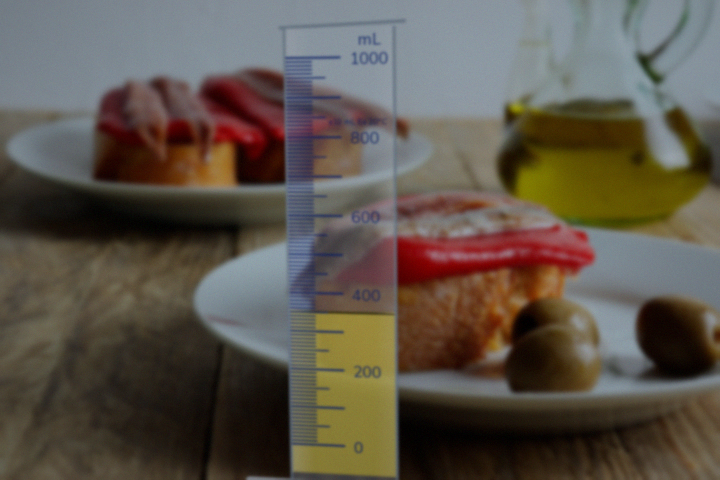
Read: 350 mL
